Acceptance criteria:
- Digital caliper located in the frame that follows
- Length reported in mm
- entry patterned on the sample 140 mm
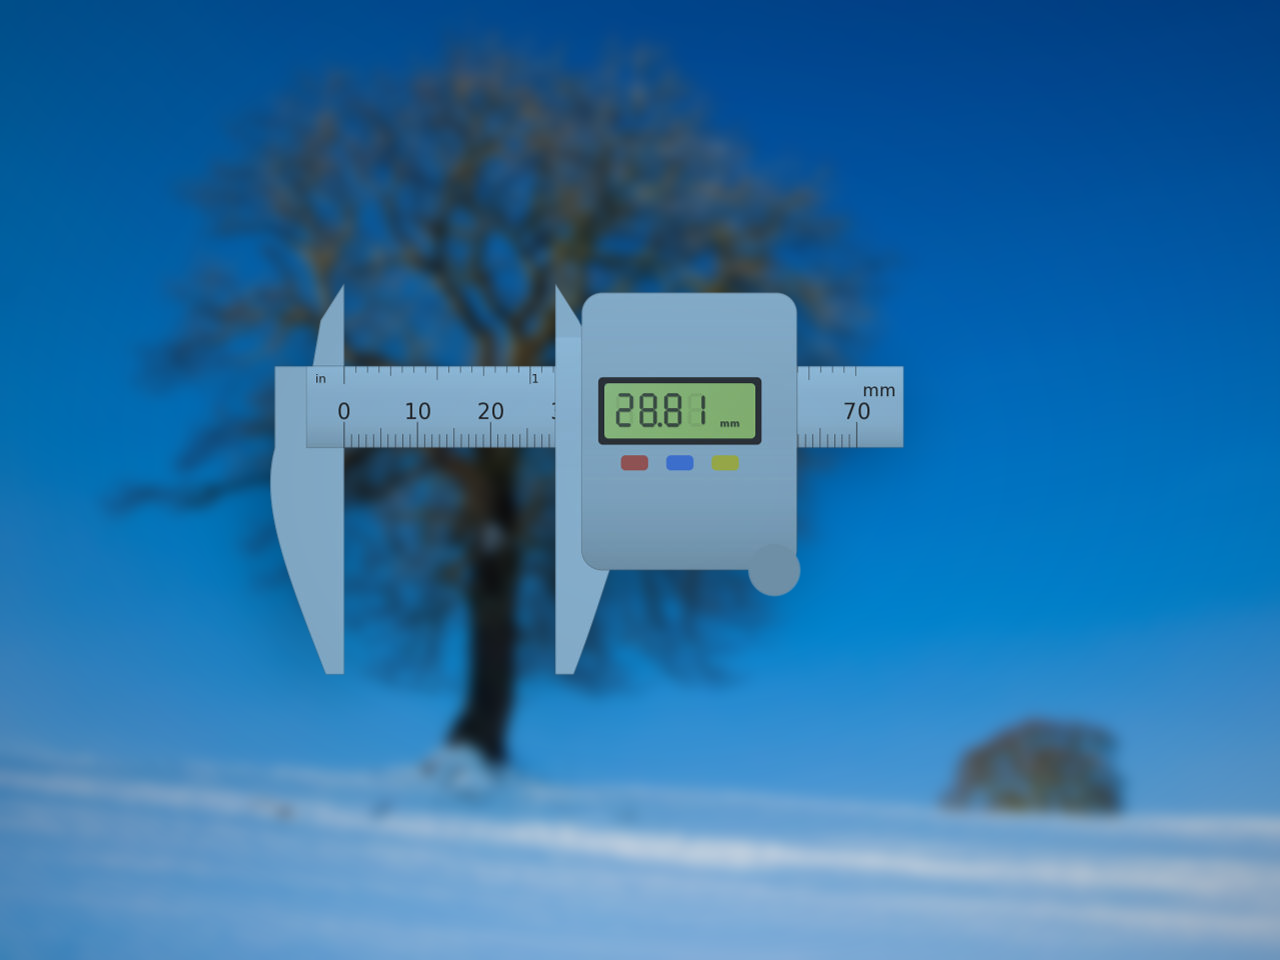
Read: 28.81 mm
